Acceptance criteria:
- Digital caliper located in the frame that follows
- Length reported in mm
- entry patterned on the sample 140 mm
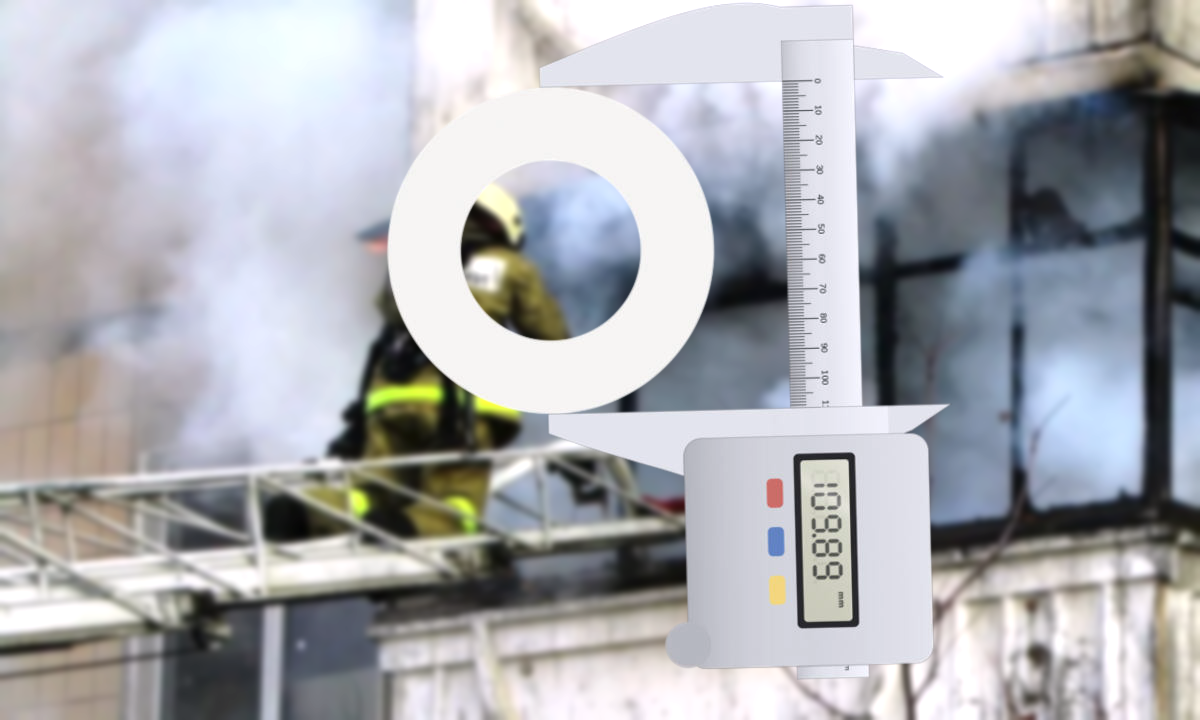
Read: 109.89 mm
